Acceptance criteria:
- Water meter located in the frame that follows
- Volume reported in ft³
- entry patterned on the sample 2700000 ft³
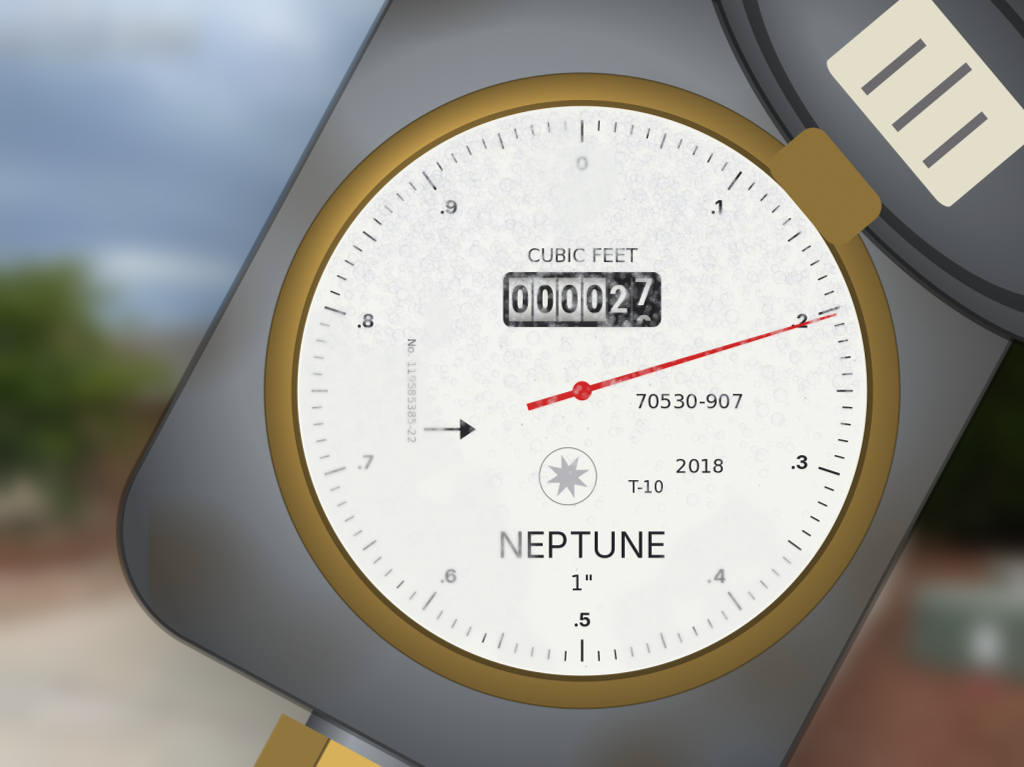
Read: 27.20 ft³
